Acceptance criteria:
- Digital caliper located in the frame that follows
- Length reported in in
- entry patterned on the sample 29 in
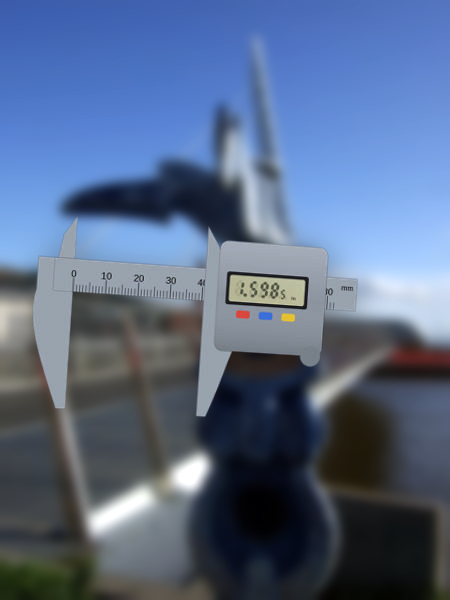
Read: 1.5985 in
